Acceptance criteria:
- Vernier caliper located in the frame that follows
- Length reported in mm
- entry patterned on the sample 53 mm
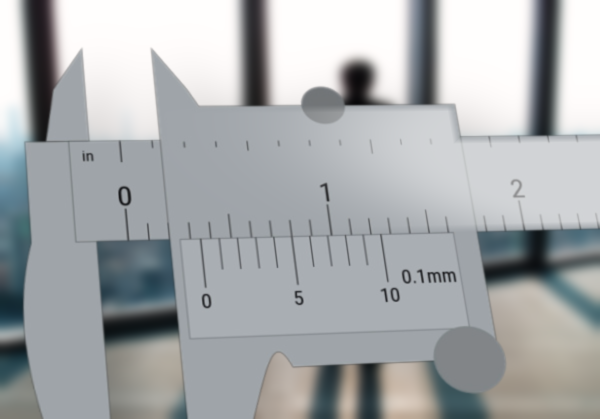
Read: 3.5 mm
